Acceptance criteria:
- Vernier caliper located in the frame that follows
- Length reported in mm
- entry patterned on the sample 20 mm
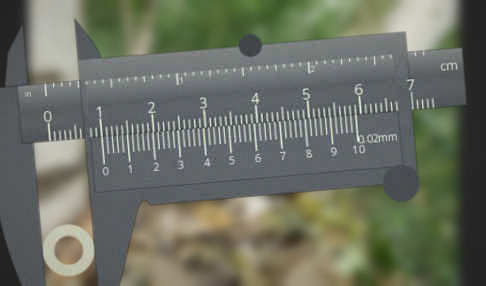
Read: 10.0 mm
